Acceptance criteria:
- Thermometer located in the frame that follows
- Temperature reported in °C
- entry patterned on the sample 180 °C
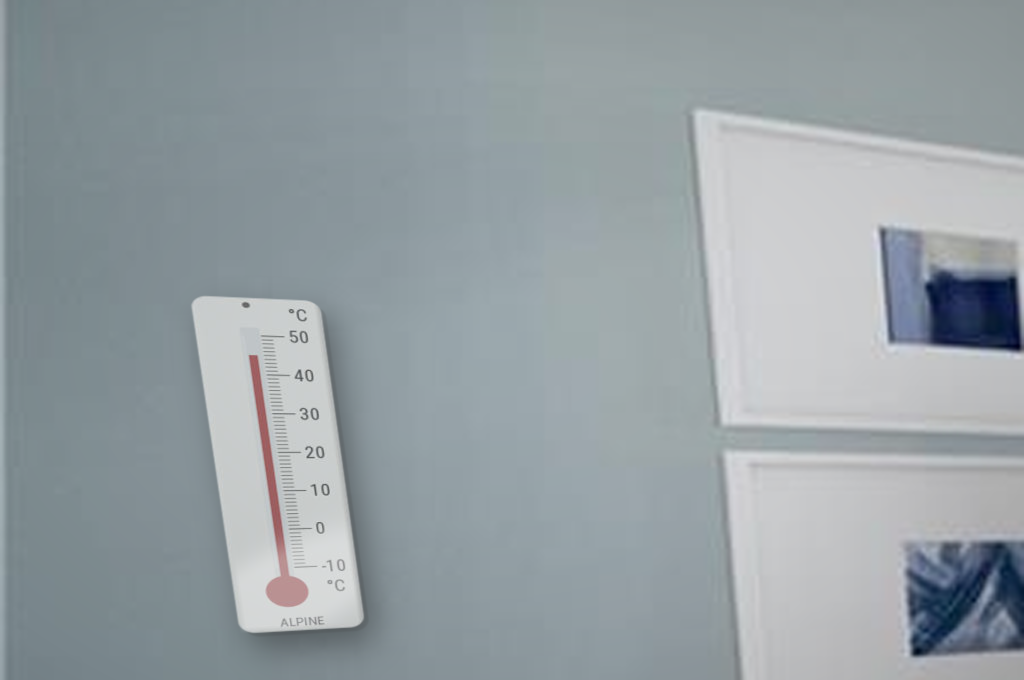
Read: 45 °C
